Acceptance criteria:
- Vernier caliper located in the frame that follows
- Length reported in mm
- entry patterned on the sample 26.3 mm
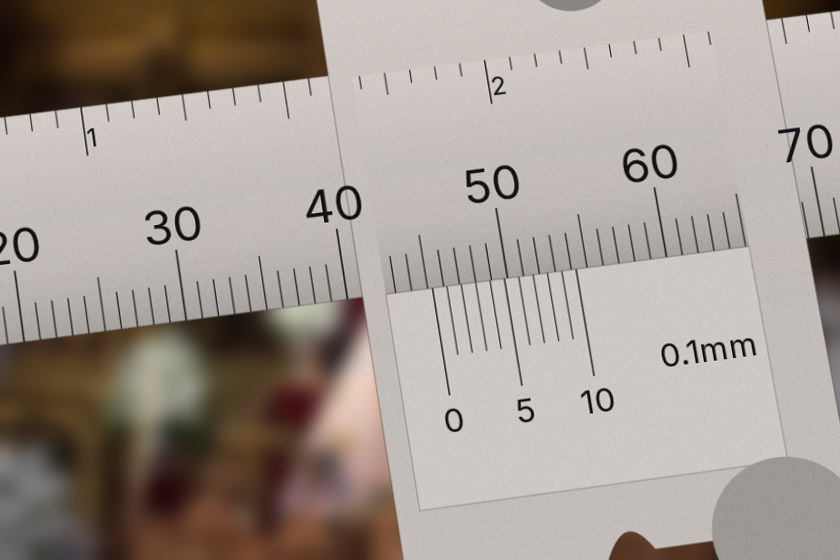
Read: 45.3 mm
